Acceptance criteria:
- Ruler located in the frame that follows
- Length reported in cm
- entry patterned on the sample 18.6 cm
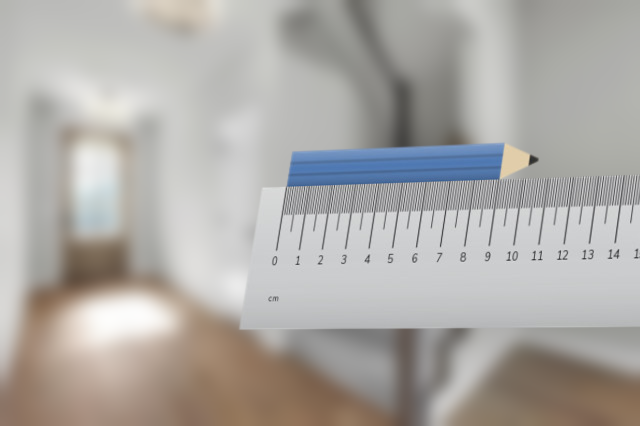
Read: 10.5 cm
